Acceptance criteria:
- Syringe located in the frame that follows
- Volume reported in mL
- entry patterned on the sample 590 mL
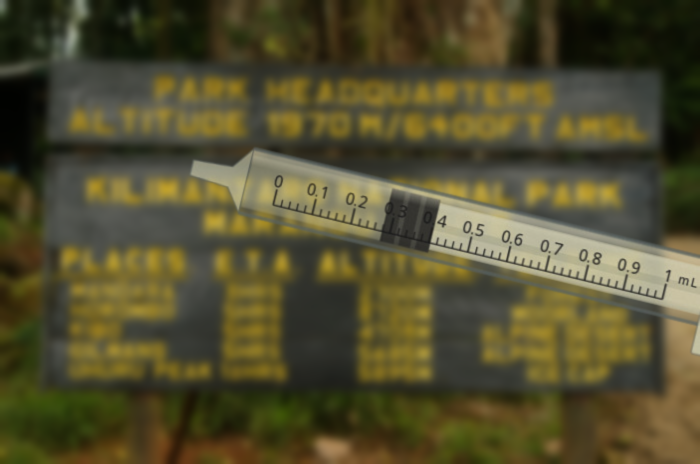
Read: 0.28 mL
